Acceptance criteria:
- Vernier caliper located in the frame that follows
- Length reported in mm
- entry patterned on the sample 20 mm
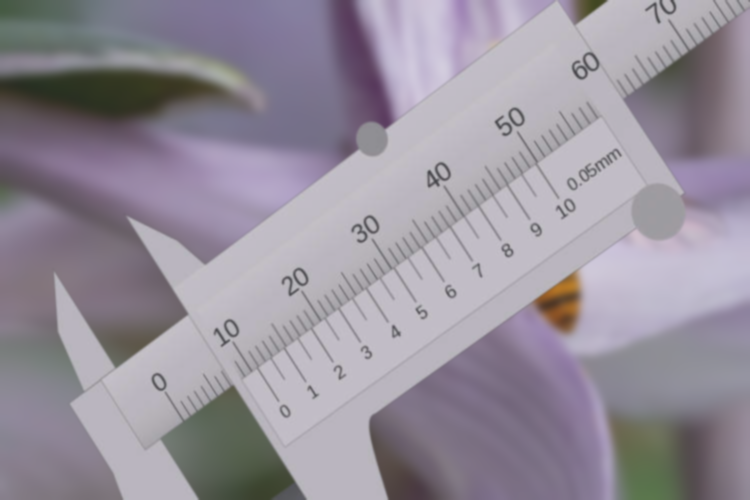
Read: 10.8 mm
